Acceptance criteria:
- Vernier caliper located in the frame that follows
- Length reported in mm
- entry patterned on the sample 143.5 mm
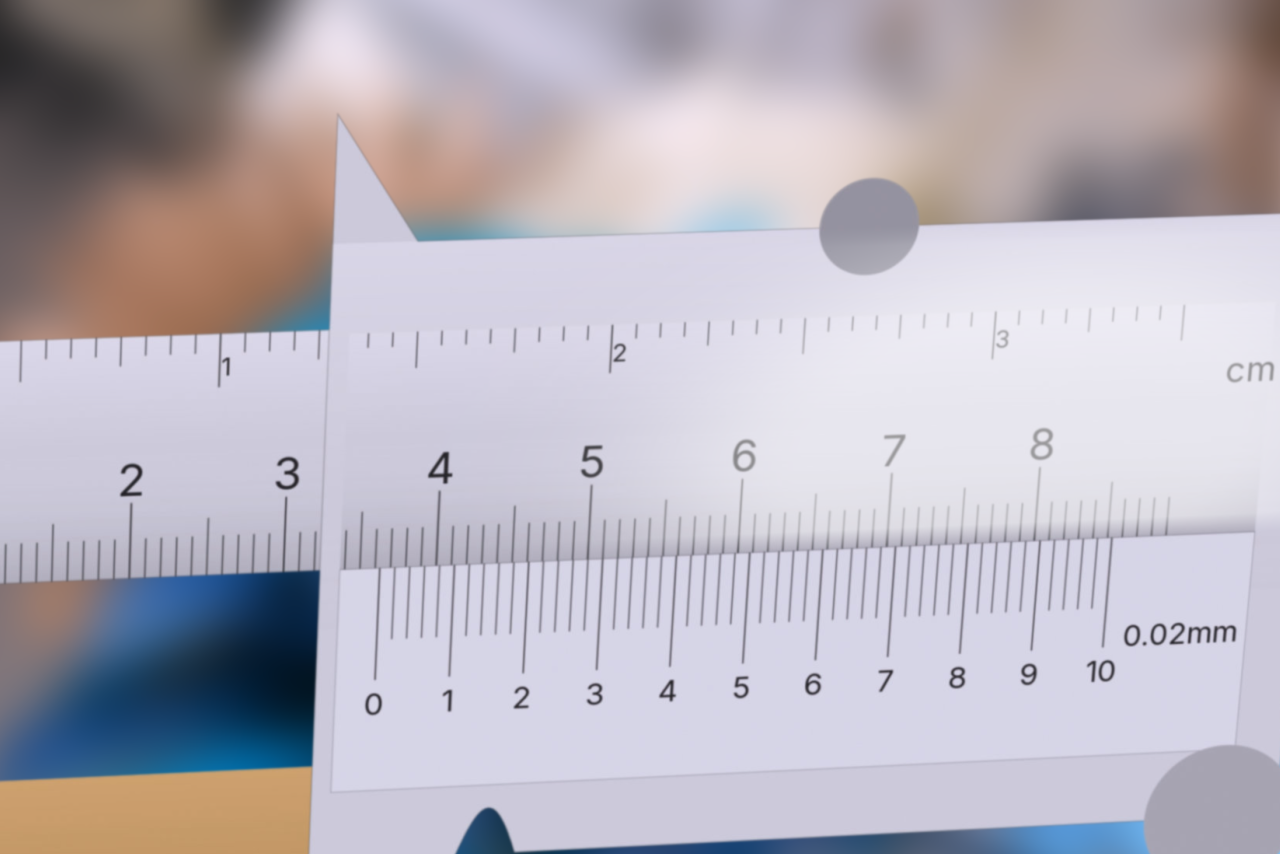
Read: 36.3 mm
